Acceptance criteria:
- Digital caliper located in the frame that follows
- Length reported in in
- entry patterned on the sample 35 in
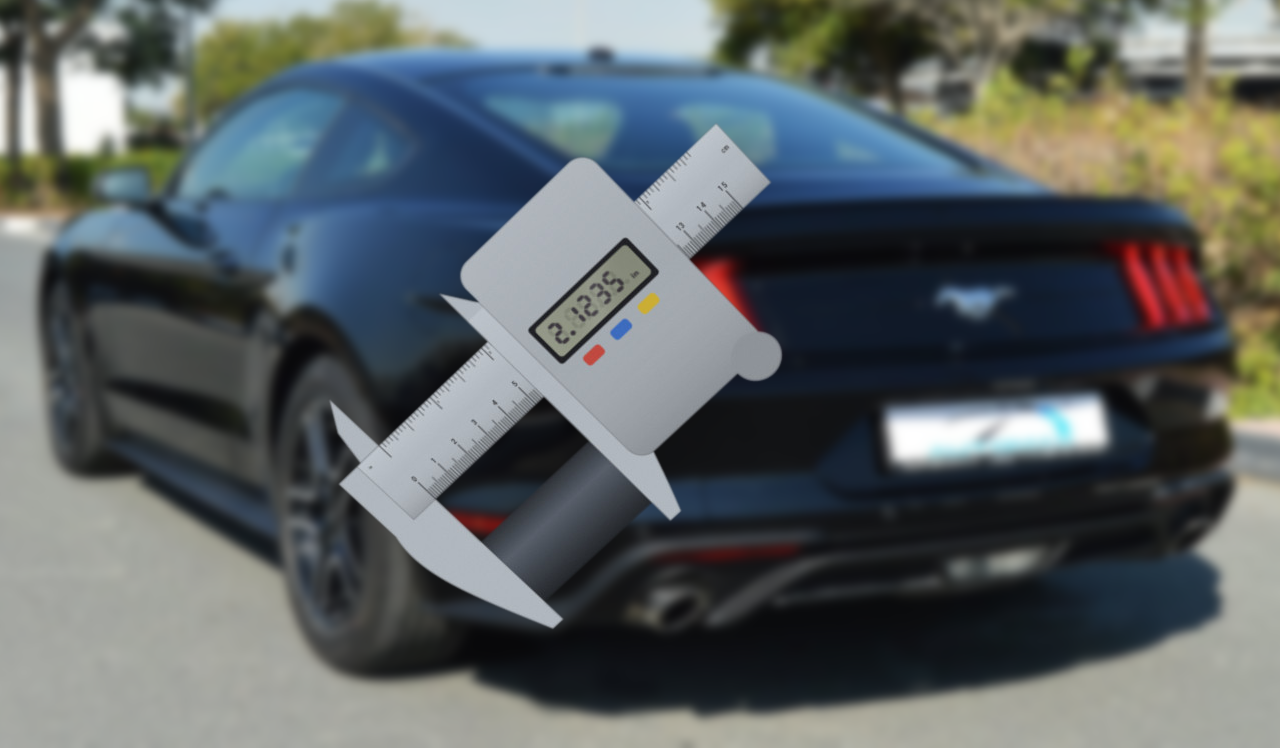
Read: 2.1235 in
